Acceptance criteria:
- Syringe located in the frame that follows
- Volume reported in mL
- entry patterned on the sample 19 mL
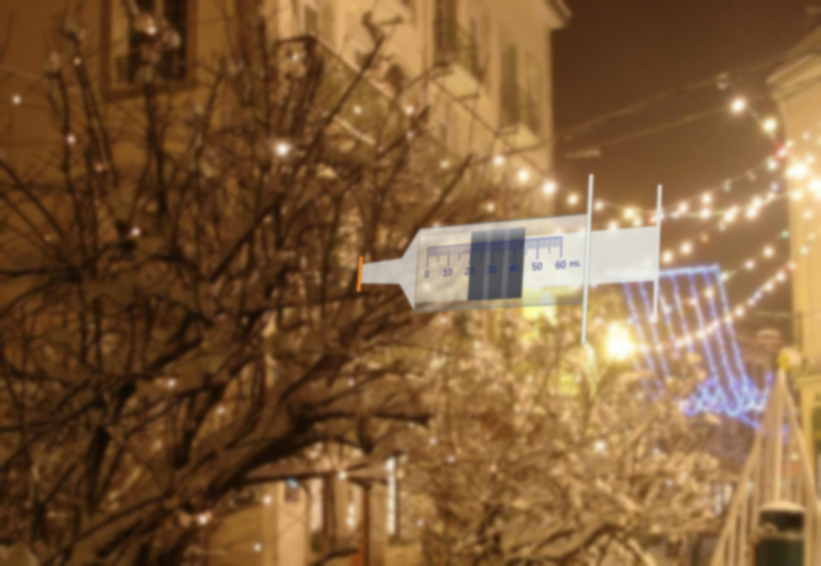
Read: 20 mL
